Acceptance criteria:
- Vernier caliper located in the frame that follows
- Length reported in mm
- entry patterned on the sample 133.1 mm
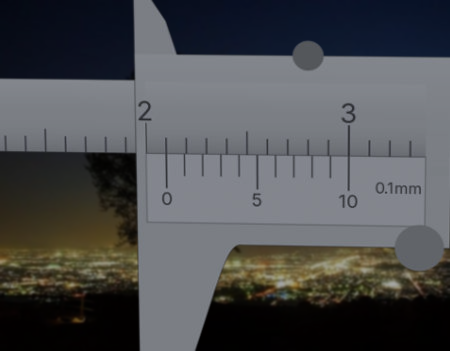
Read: 21.0 mm
